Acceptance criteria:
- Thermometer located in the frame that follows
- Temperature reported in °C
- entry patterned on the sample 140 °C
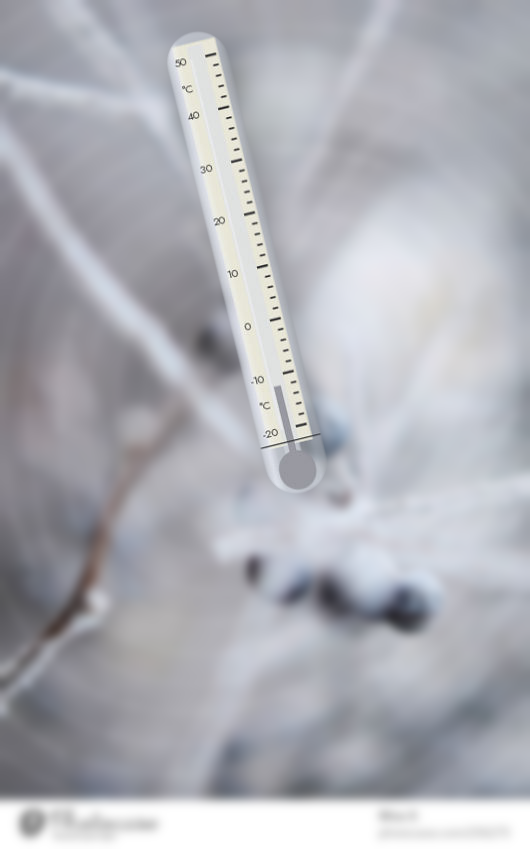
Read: -12 °C
